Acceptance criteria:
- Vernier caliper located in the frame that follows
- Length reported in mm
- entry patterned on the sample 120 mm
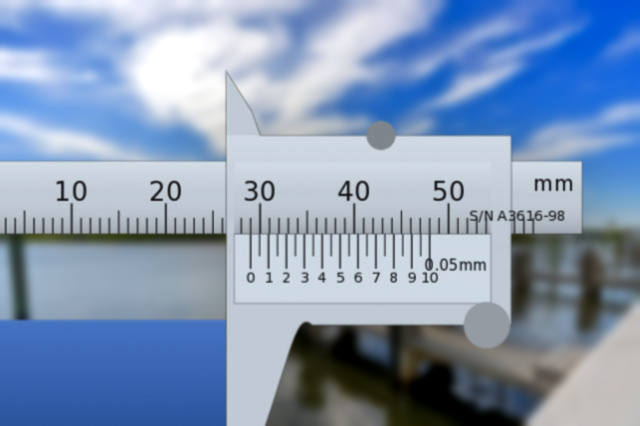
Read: 29.0 mm
